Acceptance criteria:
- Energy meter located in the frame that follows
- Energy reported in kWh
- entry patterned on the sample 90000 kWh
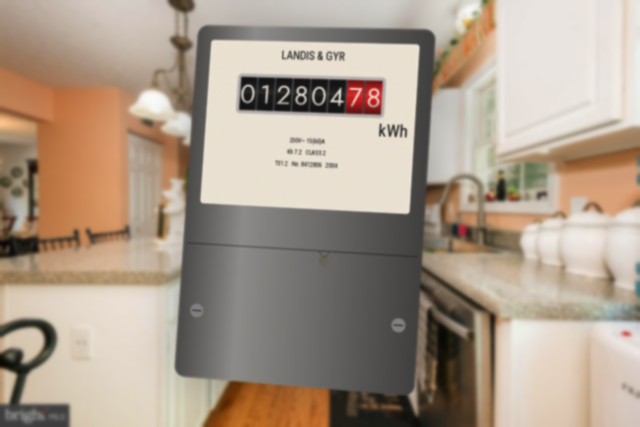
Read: 12804.78 kWh
